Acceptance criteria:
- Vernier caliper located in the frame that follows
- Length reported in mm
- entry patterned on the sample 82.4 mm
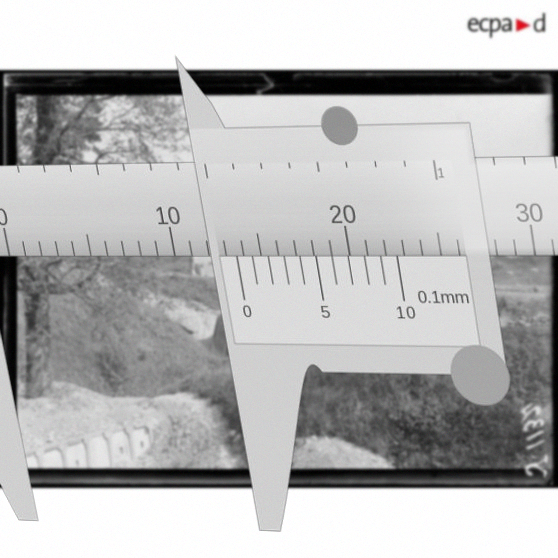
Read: 13.6 mm
